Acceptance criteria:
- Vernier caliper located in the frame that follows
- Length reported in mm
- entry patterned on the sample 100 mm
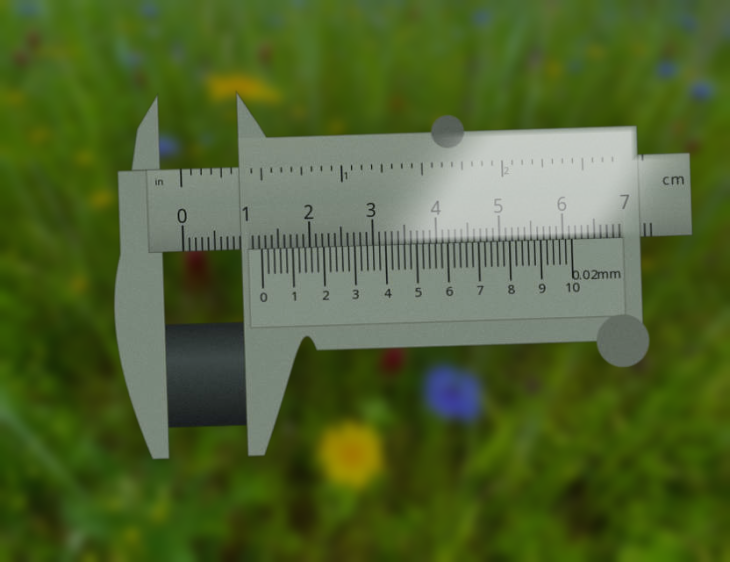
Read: 12.4 mm
